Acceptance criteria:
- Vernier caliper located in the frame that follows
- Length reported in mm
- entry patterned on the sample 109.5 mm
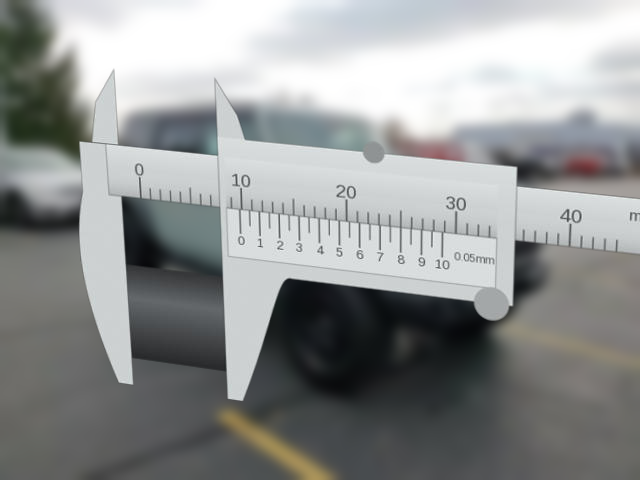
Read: 9.8 mm
